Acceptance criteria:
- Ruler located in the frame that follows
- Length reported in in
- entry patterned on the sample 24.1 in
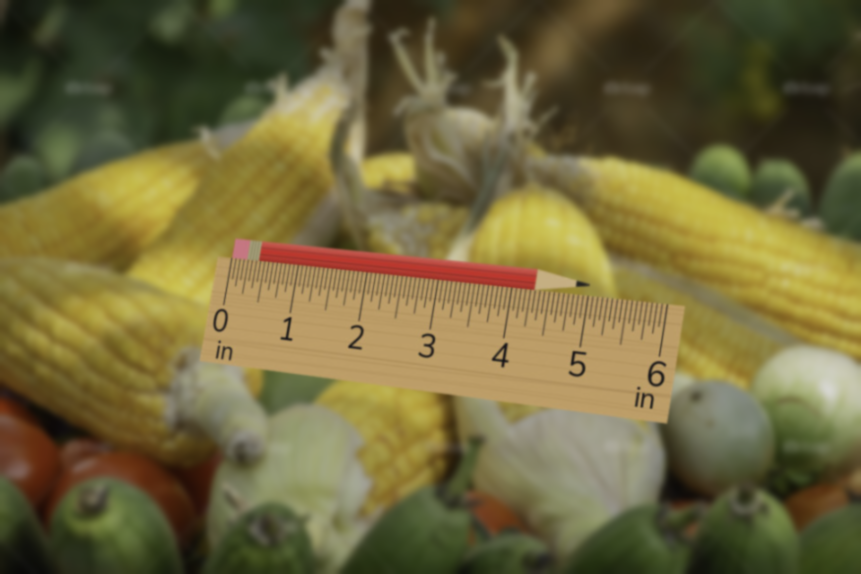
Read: 5 in
